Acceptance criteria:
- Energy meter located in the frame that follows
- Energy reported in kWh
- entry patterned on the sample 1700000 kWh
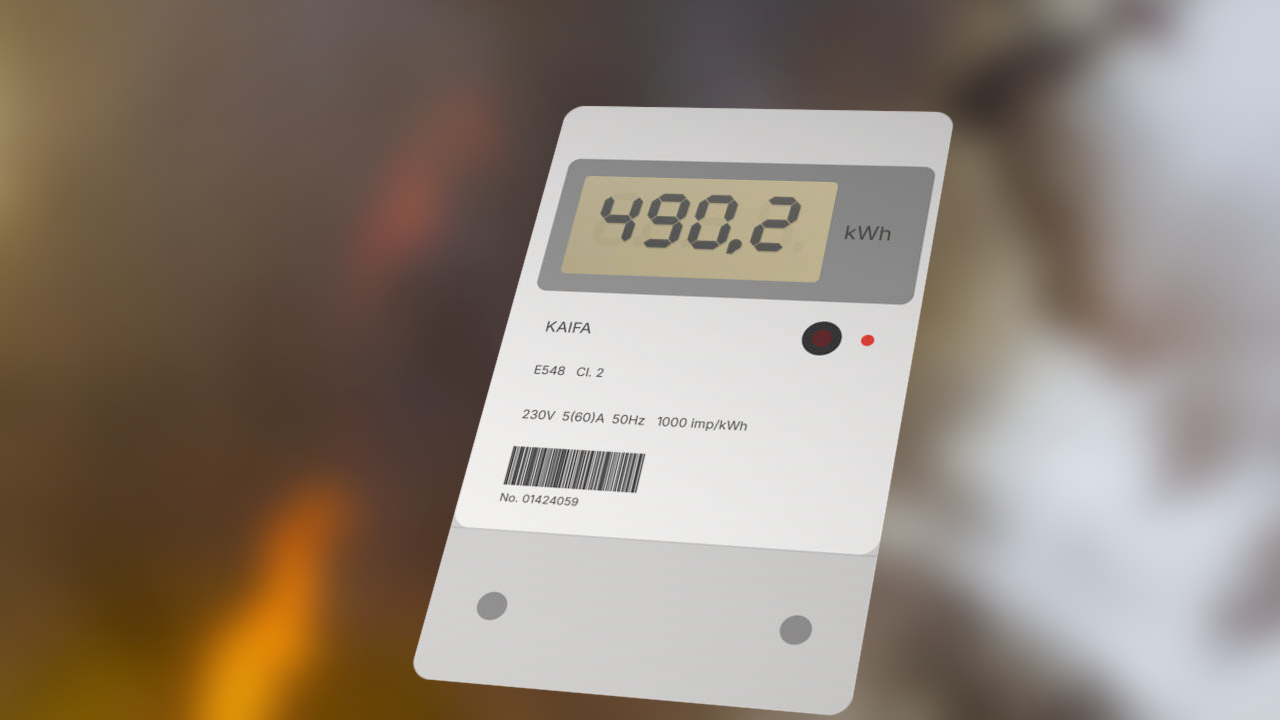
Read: 490.2 kWh
